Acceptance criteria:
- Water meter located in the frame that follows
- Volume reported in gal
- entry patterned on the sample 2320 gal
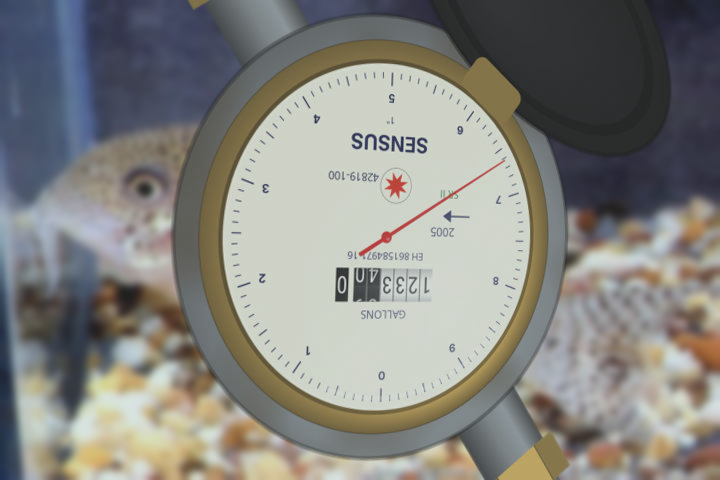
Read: 1233396.6 gal
